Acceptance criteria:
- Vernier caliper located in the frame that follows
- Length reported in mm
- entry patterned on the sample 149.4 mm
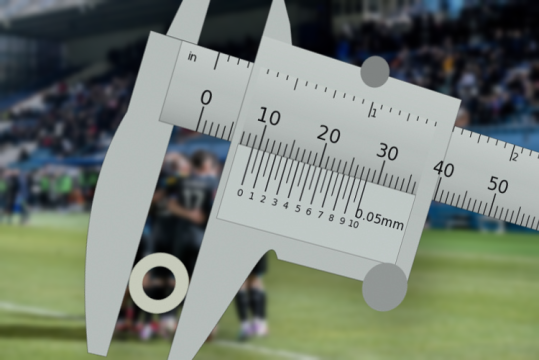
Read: 9.0 mm
